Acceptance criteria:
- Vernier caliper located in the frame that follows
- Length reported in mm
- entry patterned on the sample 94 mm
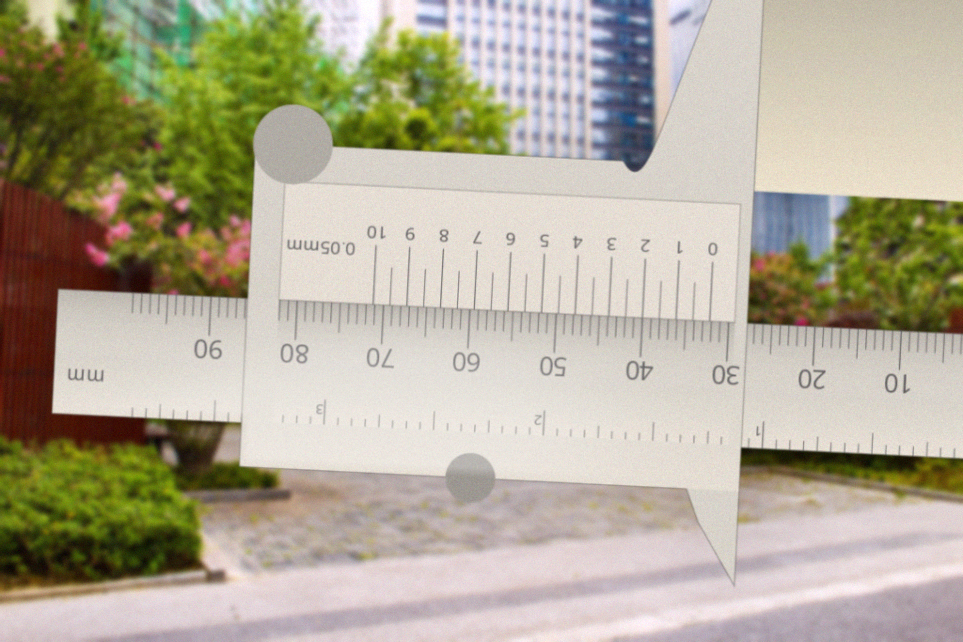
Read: 32.2 mm
